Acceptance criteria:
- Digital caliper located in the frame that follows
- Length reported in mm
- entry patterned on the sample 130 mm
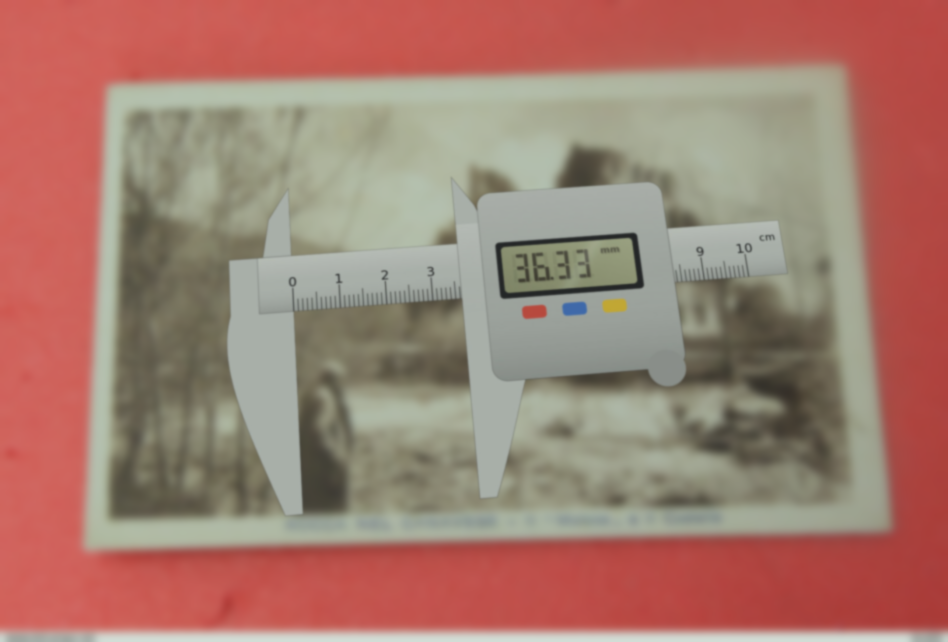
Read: 36.33 mm
